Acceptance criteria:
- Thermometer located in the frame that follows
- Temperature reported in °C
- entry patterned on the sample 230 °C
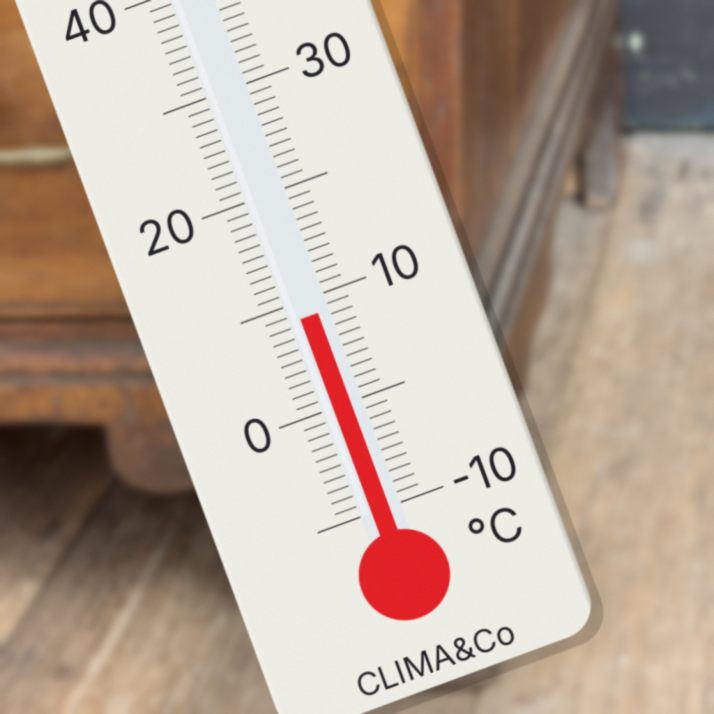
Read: 8.5 °C
